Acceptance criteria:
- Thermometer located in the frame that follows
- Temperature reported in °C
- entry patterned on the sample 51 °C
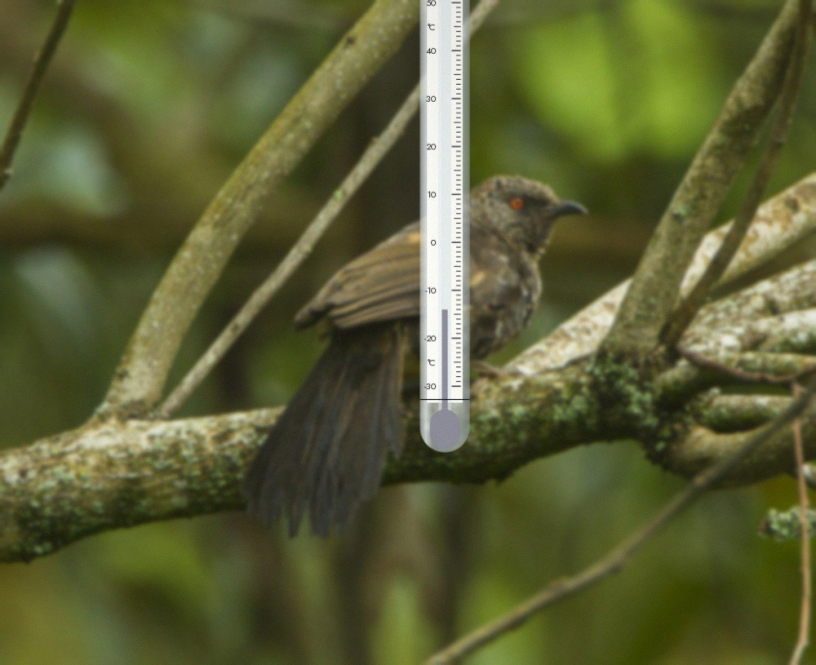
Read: -14 °C
